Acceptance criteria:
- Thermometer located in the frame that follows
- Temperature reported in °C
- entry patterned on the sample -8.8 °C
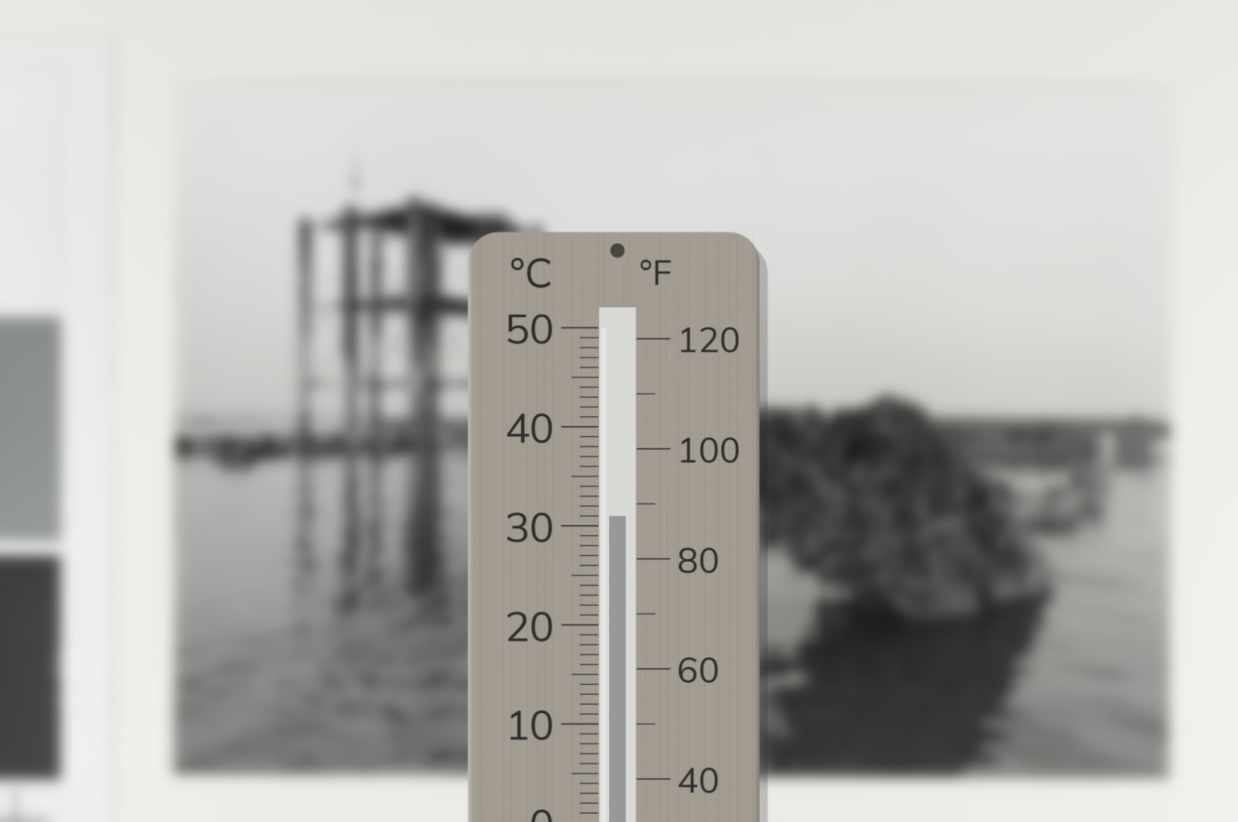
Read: 31 °C
